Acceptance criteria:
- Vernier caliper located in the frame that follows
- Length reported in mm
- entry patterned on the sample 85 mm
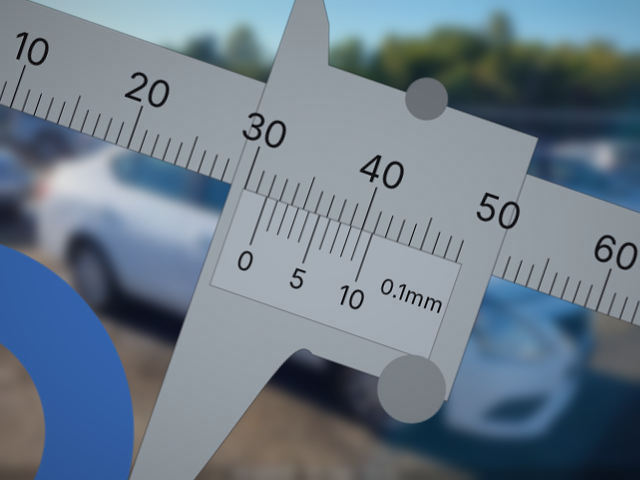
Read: 31.9 mm
